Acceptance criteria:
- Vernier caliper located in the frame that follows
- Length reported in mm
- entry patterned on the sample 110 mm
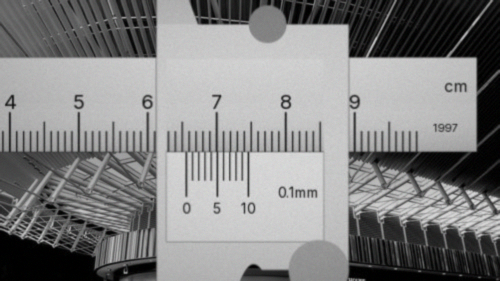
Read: 65.6 mm
